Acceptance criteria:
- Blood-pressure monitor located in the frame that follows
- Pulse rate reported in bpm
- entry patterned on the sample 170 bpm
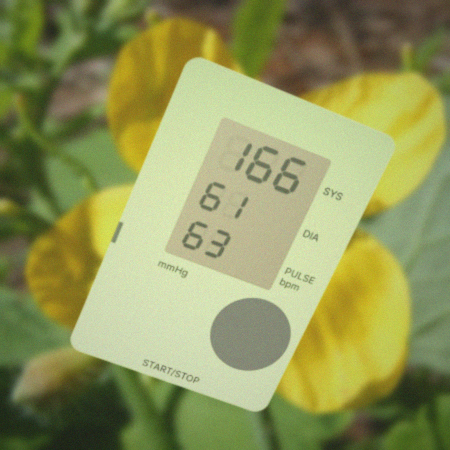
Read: 63 bpm
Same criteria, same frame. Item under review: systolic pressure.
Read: 166 mmHg
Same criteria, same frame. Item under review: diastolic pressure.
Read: 61 mmHg
